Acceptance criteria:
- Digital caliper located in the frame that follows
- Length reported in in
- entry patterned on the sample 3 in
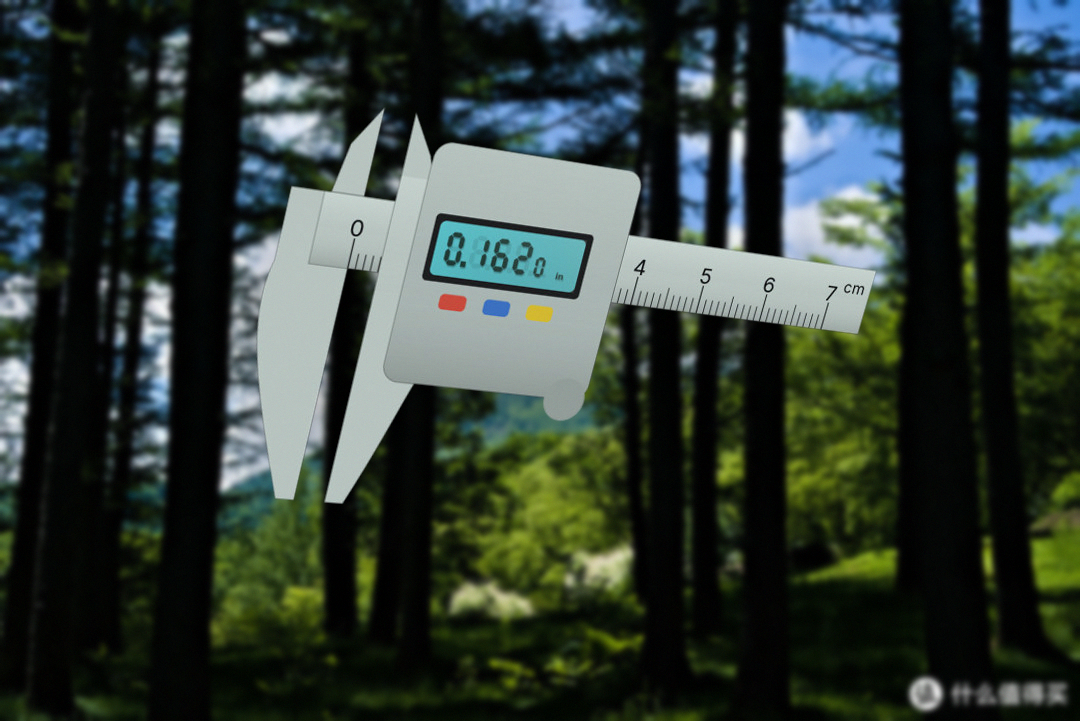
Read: 0.1620 in
